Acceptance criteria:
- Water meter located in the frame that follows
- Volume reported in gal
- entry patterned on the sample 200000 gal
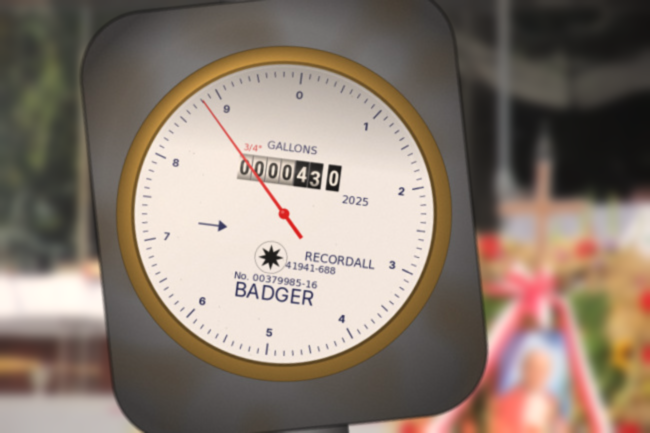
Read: 428.8 gal
